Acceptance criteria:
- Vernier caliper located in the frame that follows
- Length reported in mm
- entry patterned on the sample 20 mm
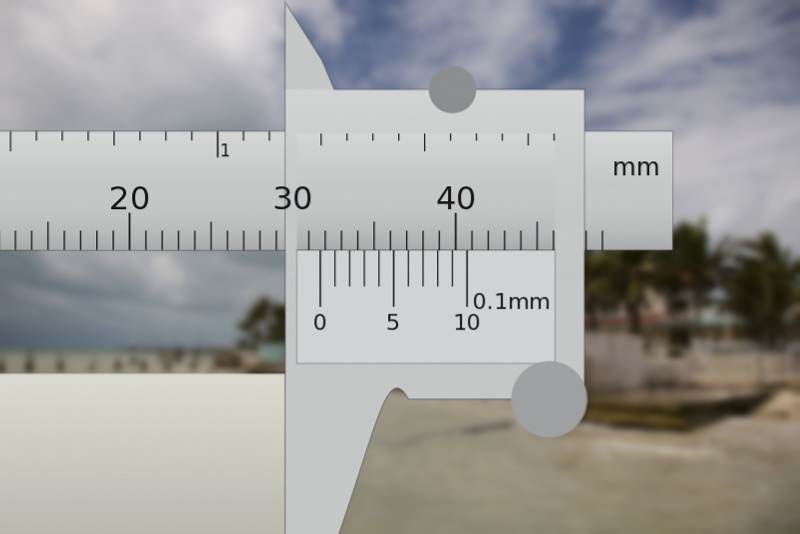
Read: 31.7 mm
